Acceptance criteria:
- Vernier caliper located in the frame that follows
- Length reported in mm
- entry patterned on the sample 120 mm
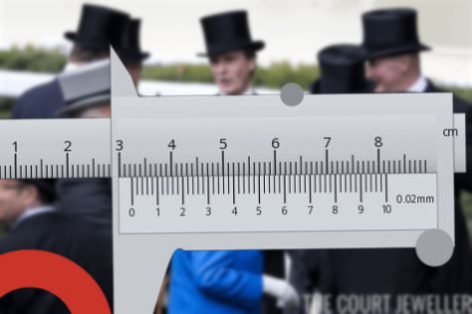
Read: 32.4 mm
